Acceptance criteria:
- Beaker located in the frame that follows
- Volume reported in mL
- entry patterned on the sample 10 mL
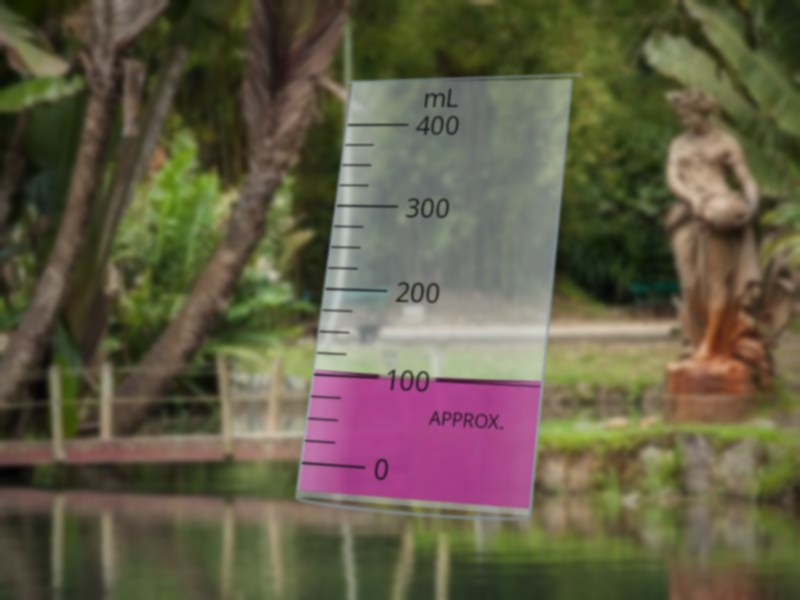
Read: 100 mL
